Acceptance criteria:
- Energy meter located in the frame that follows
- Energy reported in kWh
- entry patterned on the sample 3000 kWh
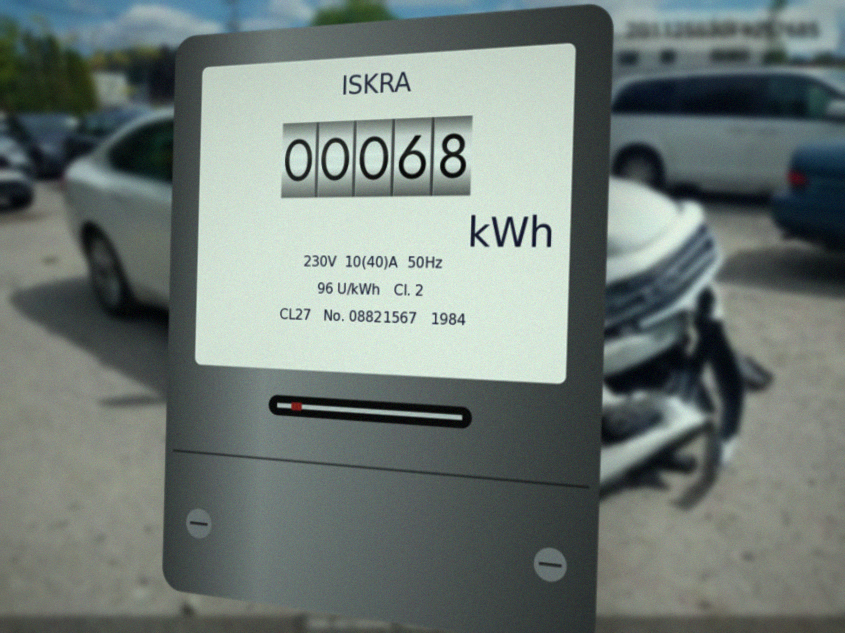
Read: 68 kWh
